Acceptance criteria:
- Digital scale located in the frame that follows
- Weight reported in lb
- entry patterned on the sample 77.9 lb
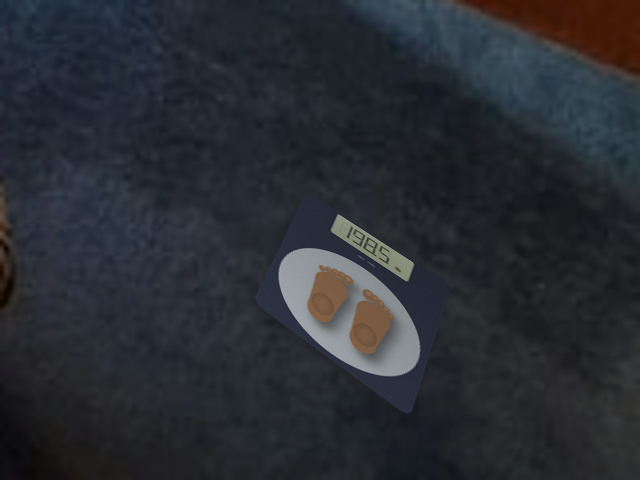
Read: 198.5 lb
